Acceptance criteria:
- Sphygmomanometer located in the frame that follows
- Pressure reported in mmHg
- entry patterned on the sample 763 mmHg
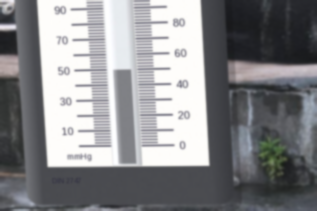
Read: 50 mmHg
